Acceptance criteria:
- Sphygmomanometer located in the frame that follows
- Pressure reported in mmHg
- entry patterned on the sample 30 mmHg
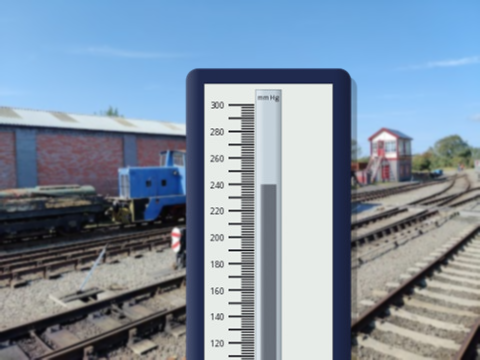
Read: 240 mmHg
